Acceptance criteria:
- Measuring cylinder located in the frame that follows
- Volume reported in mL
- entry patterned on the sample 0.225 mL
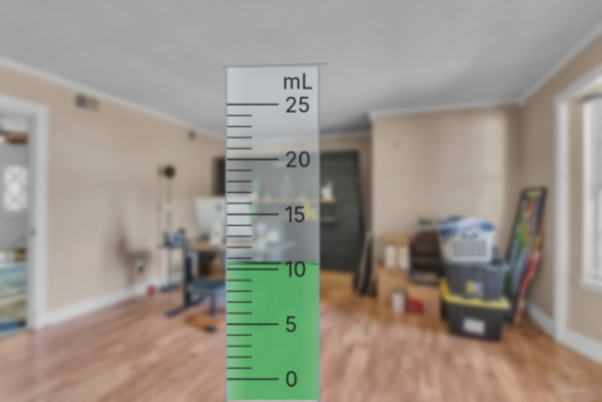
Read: 10.5 mL
